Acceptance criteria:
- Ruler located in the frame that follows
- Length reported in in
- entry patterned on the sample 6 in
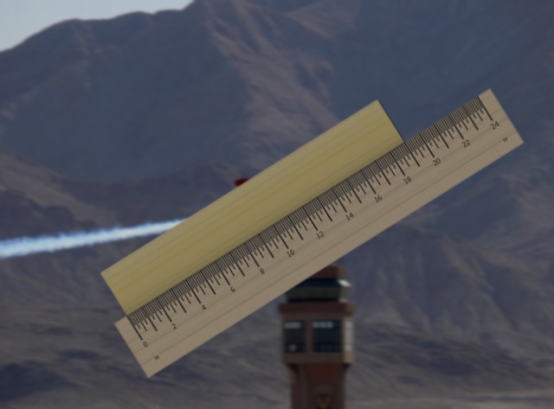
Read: 19 in
